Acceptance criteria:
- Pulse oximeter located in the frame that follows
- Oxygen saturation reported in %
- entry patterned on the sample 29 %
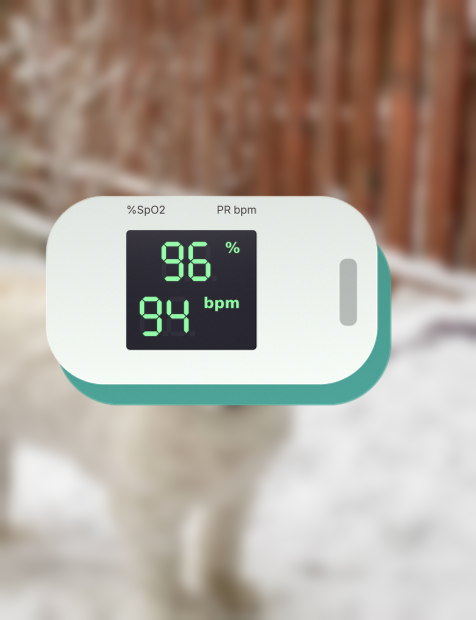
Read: 96 %
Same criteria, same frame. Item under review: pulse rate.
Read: 94 bpm
